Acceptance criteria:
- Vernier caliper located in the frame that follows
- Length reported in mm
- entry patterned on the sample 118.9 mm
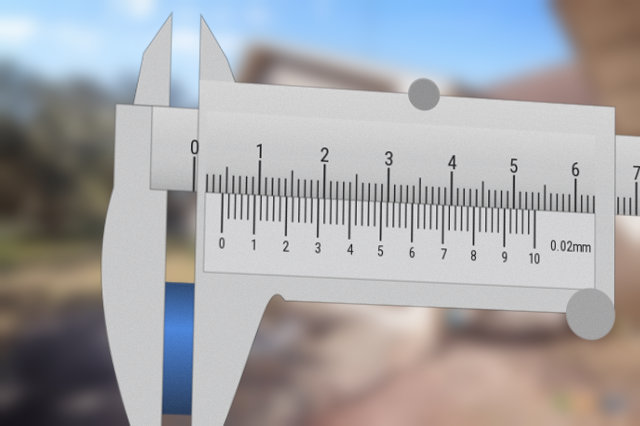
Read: 4.4 mm
